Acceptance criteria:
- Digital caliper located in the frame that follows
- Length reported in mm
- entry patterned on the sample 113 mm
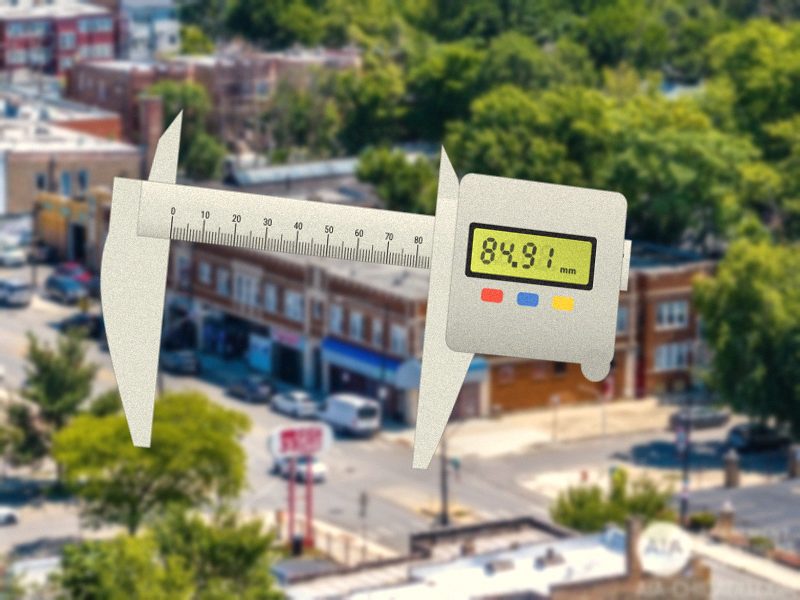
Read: 84.91 mm
